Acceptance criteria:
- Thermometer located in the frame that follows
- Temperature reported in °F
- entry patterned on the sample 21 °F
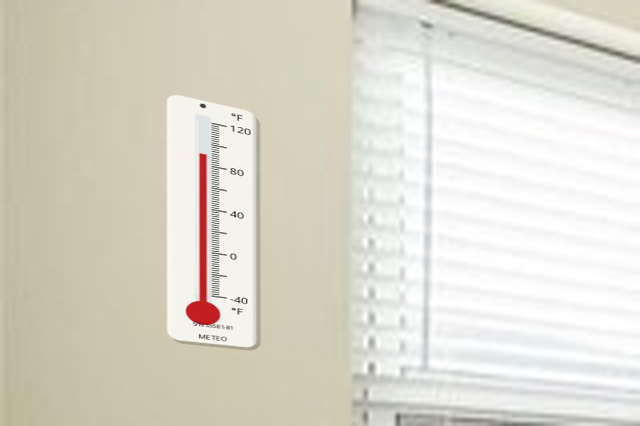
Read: 90 °F
